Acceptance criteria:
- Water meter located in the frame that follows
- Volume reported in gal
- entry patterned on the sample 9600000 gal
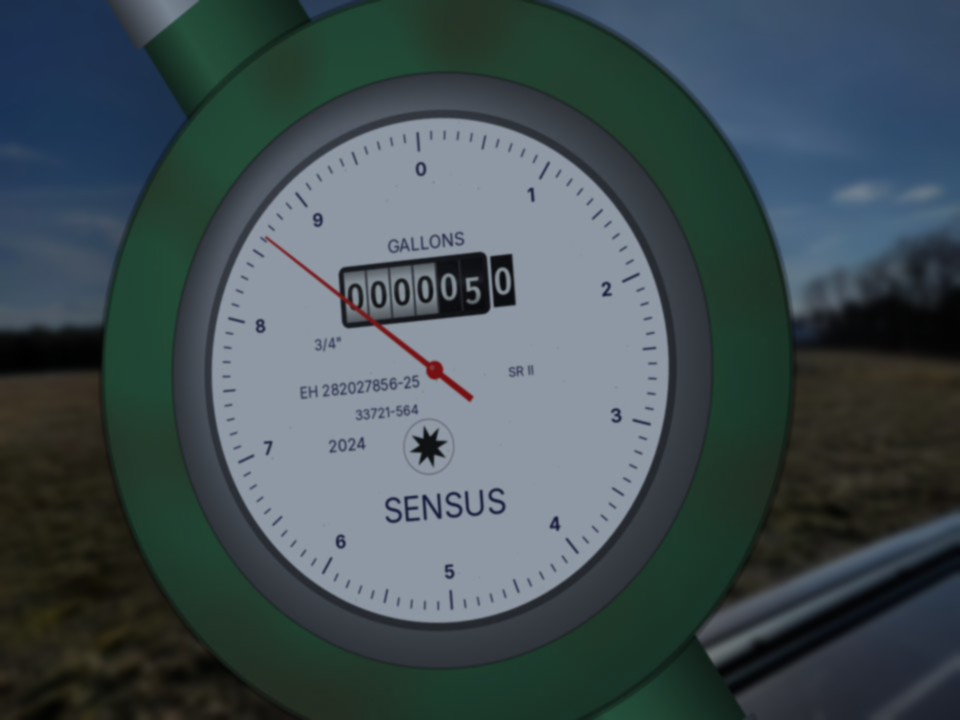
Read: 48.6 gal
